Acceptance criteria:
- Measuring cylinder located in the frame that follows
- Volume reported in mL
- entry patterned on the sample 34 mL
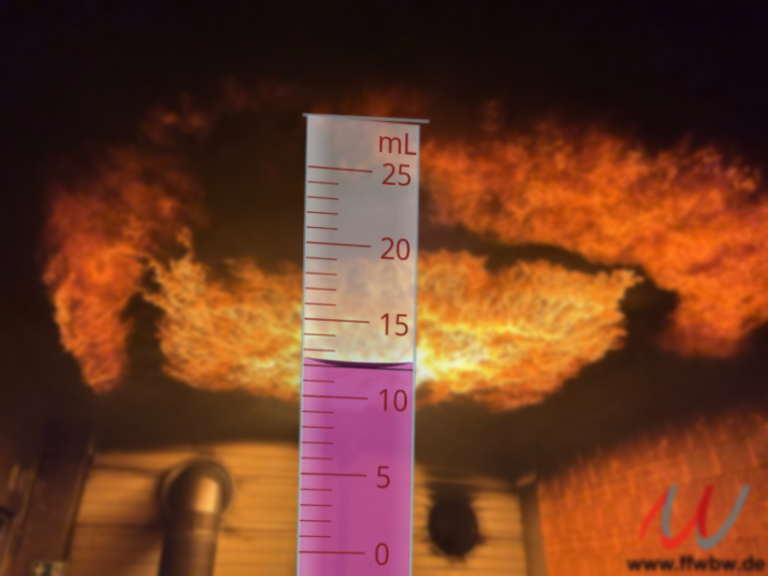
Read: 12 mL
